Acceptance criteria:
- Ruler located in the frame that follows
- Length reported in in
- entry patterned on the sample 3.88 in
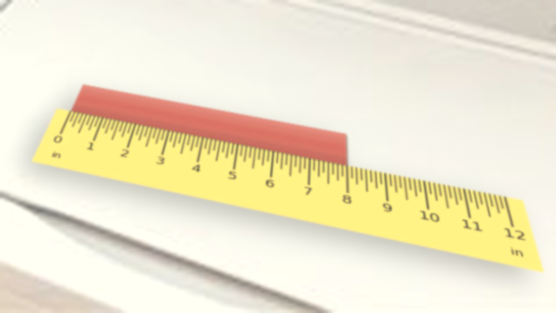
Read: 8 in
